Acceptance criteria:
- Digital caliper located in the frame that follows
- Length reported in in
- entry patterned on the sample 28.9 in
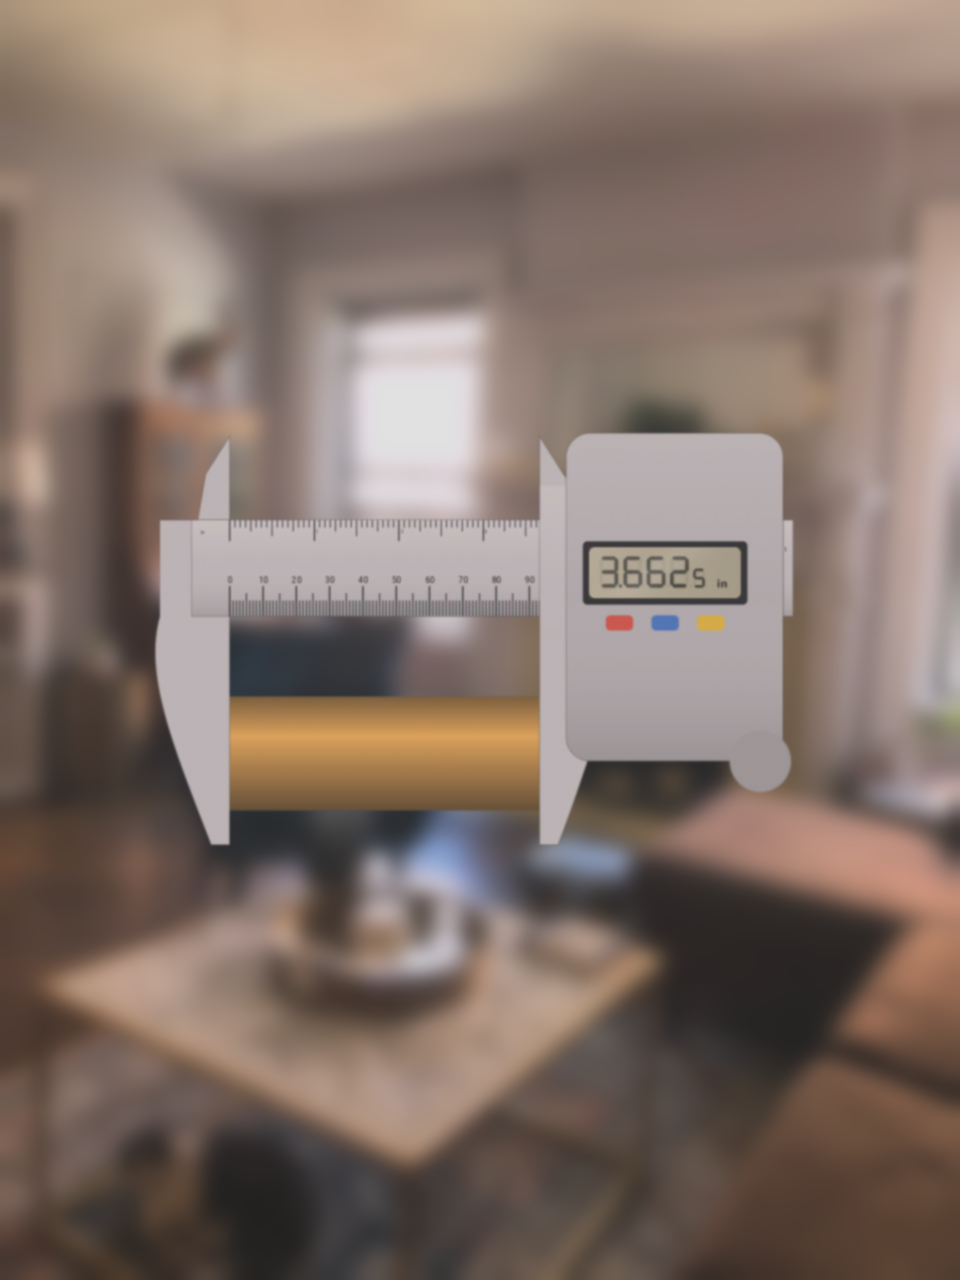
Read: 3.6625 in
